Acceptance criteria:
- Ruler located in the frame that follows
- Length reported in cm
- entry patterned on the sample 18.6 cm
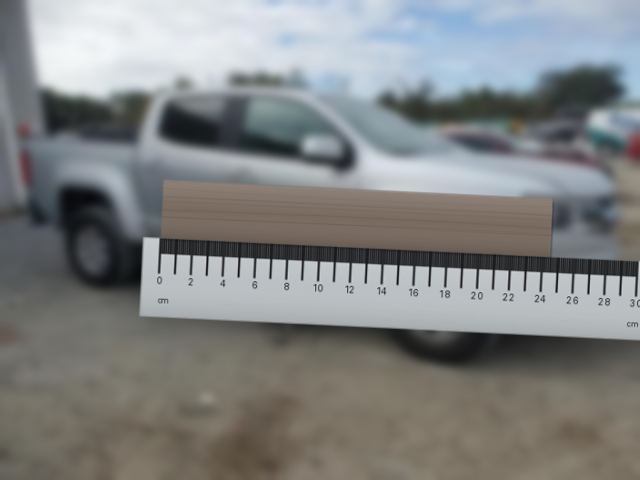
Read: 24.5 cm
